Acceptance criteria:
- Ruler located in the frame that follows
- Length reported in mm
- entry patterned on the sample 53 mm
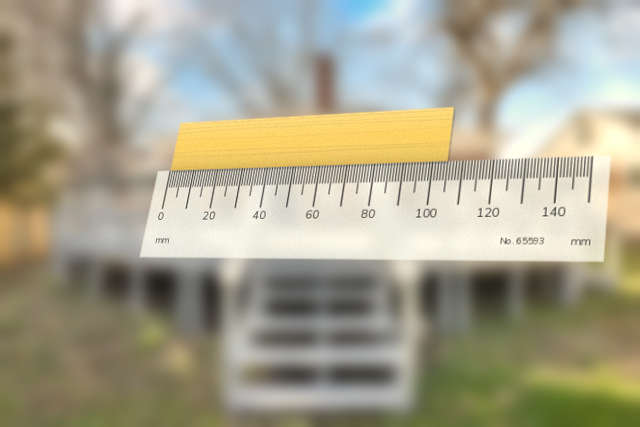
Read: 105 mm
